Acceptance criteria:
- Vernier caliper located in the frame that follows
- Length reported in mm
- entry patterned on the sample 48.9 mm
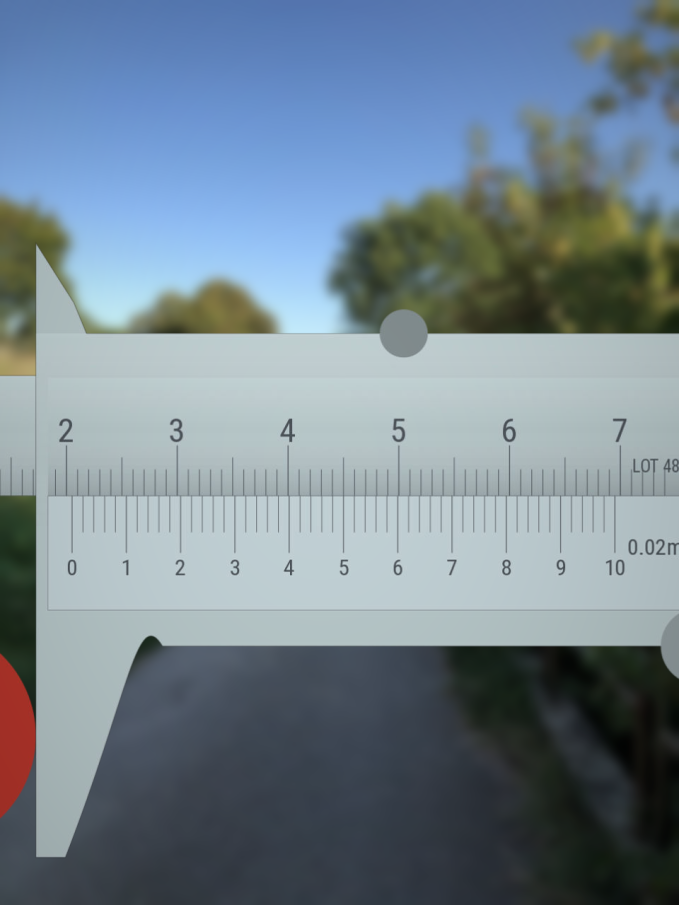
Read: 20.5 mm
